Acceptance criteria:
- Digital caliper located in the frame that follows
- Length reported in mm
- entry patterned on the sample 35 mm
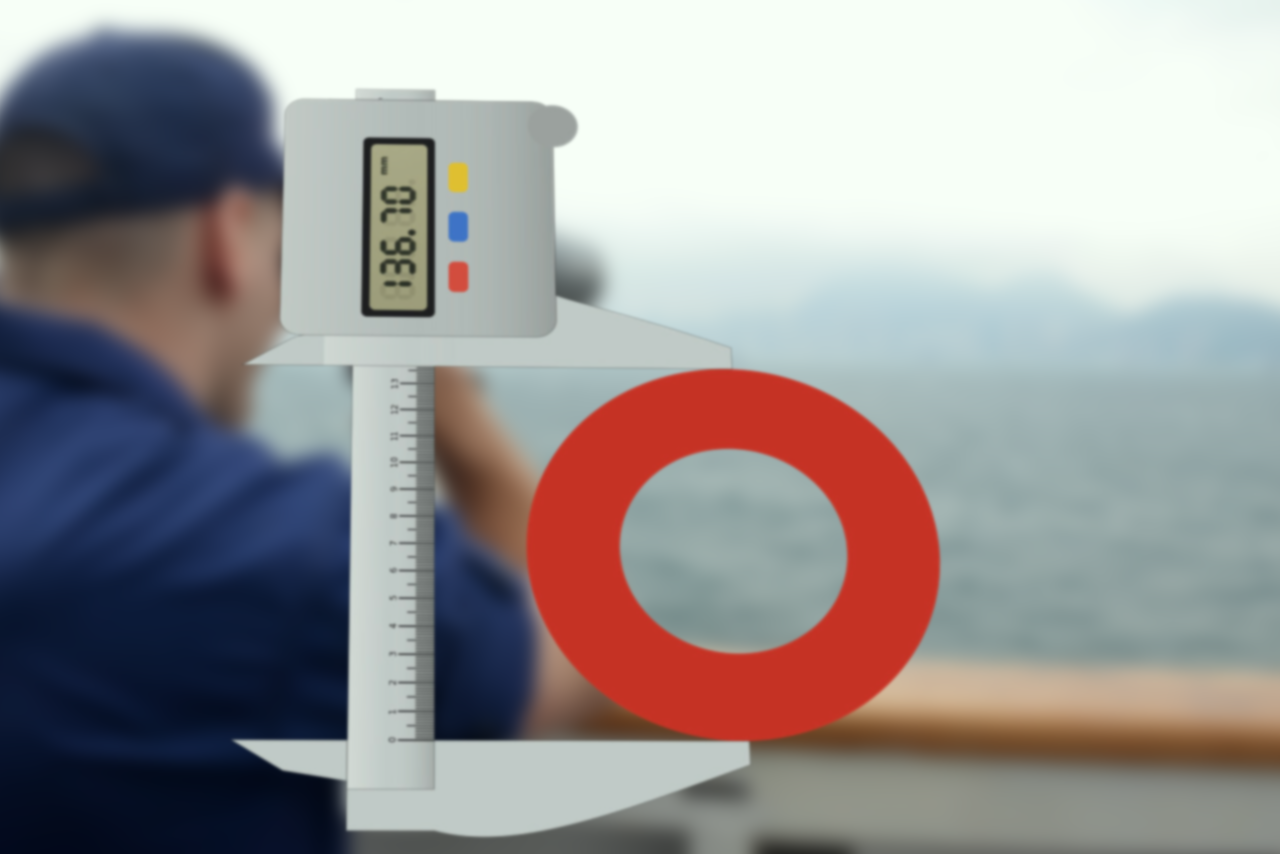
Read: 136.70 mm
